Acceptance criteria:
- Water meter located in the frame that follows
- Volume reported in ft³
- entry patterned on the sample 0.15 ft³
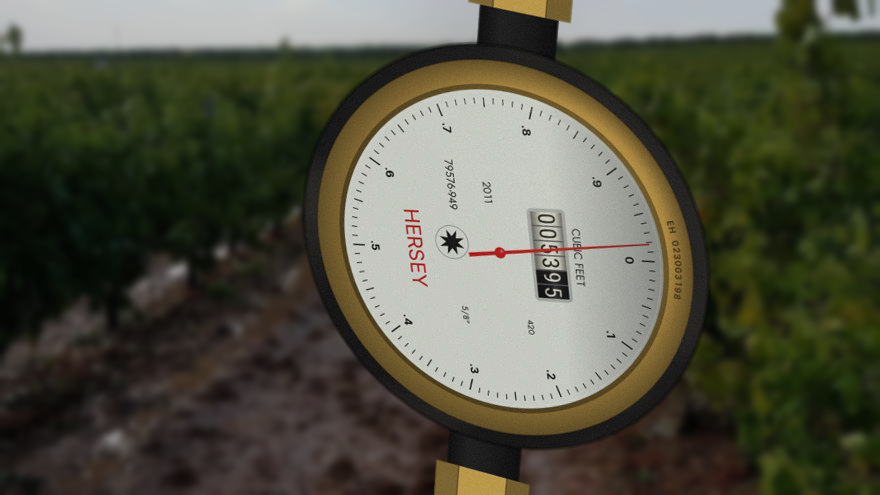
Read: 5394.98 ft³
